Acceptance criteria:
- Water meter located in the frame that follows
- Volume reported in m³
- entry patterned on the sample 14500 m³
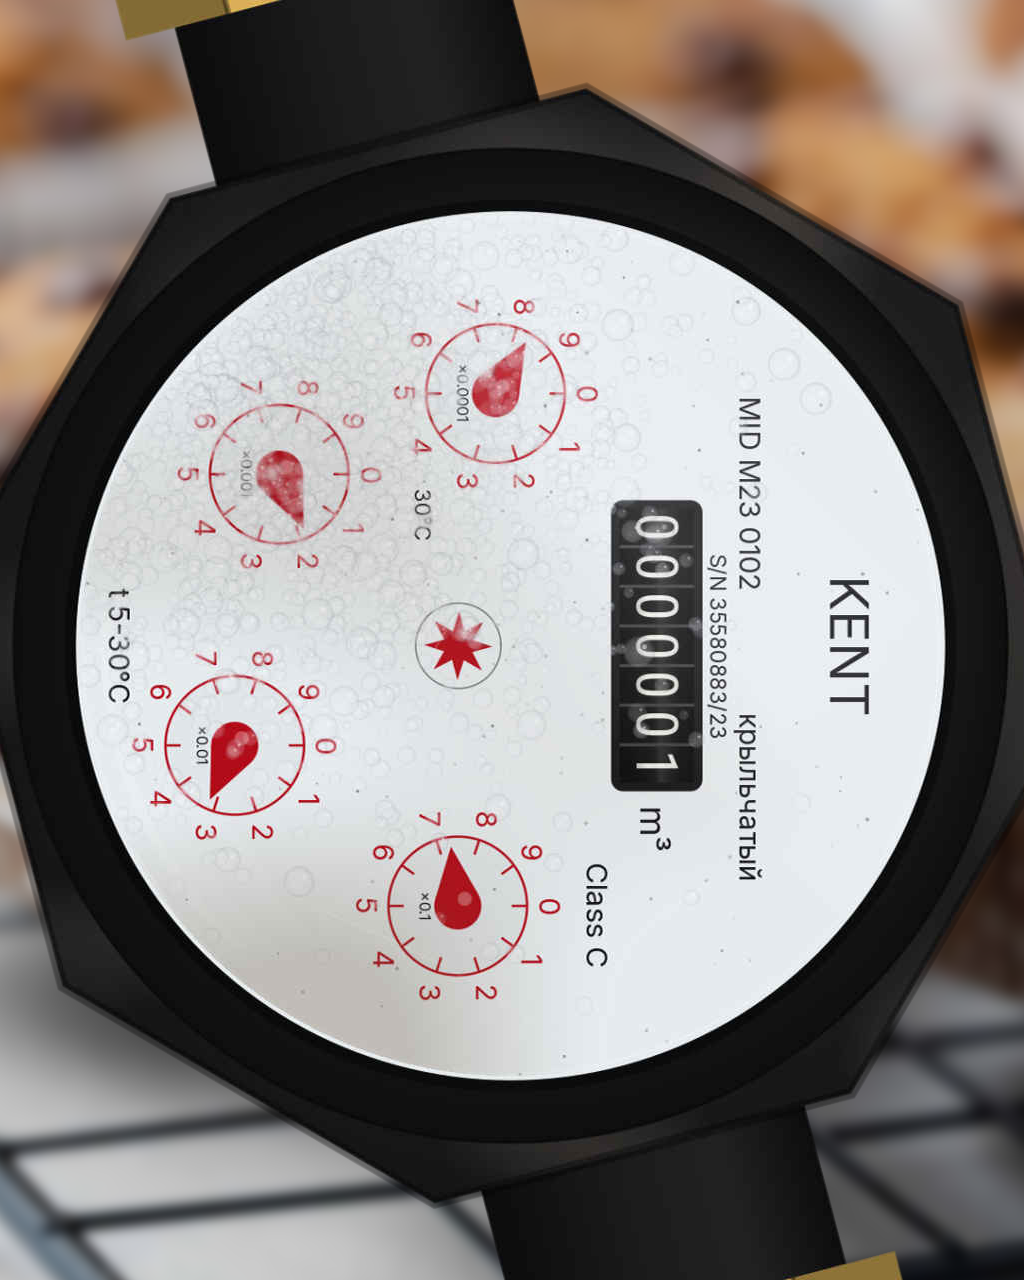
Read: 1.7318 m³
